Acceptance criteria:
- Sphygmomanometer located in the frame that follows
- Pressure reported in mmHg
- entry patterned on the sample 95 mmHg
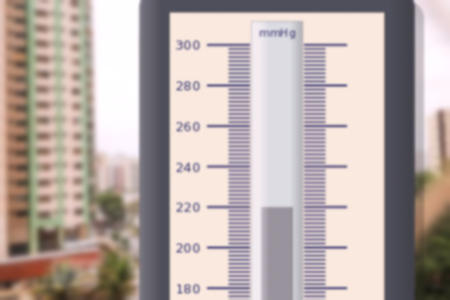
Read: 220 mmHg
